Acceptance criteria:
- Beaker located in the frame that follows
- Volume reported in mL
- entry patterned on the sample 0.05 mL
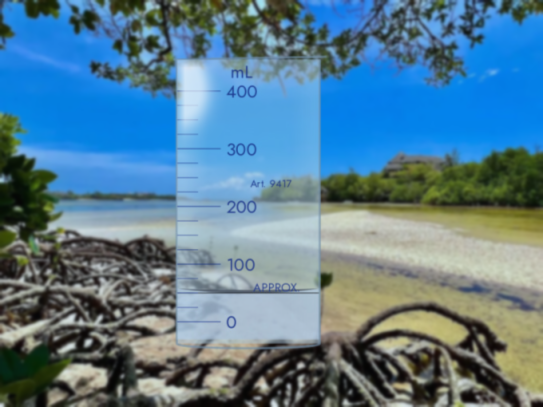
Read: 50 mL
